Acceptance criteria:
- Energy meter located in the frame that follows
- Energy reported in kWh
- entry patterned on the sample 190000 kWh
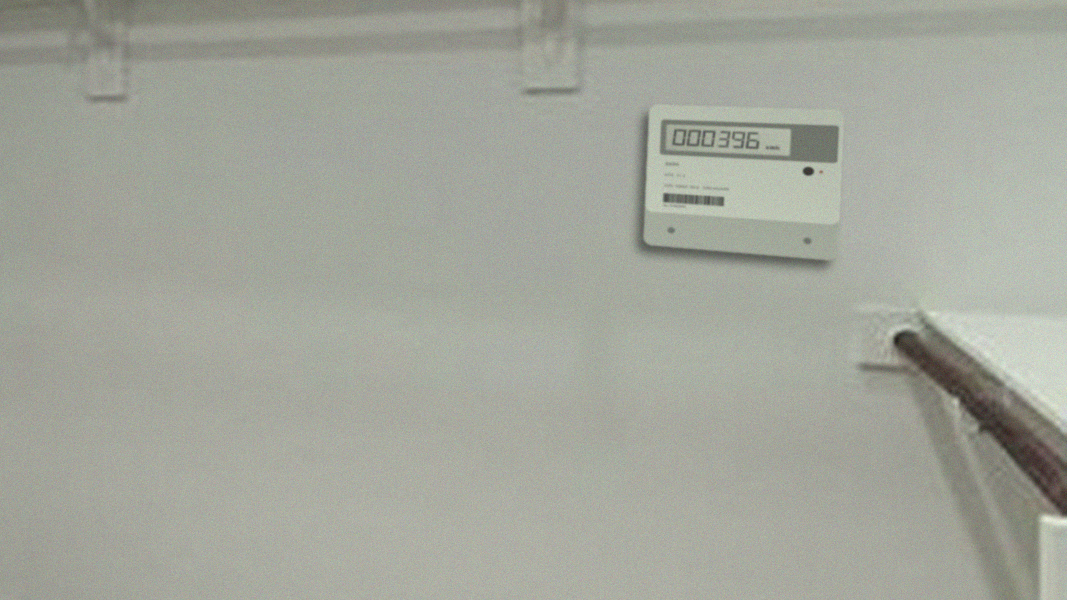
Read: 396 kWh
